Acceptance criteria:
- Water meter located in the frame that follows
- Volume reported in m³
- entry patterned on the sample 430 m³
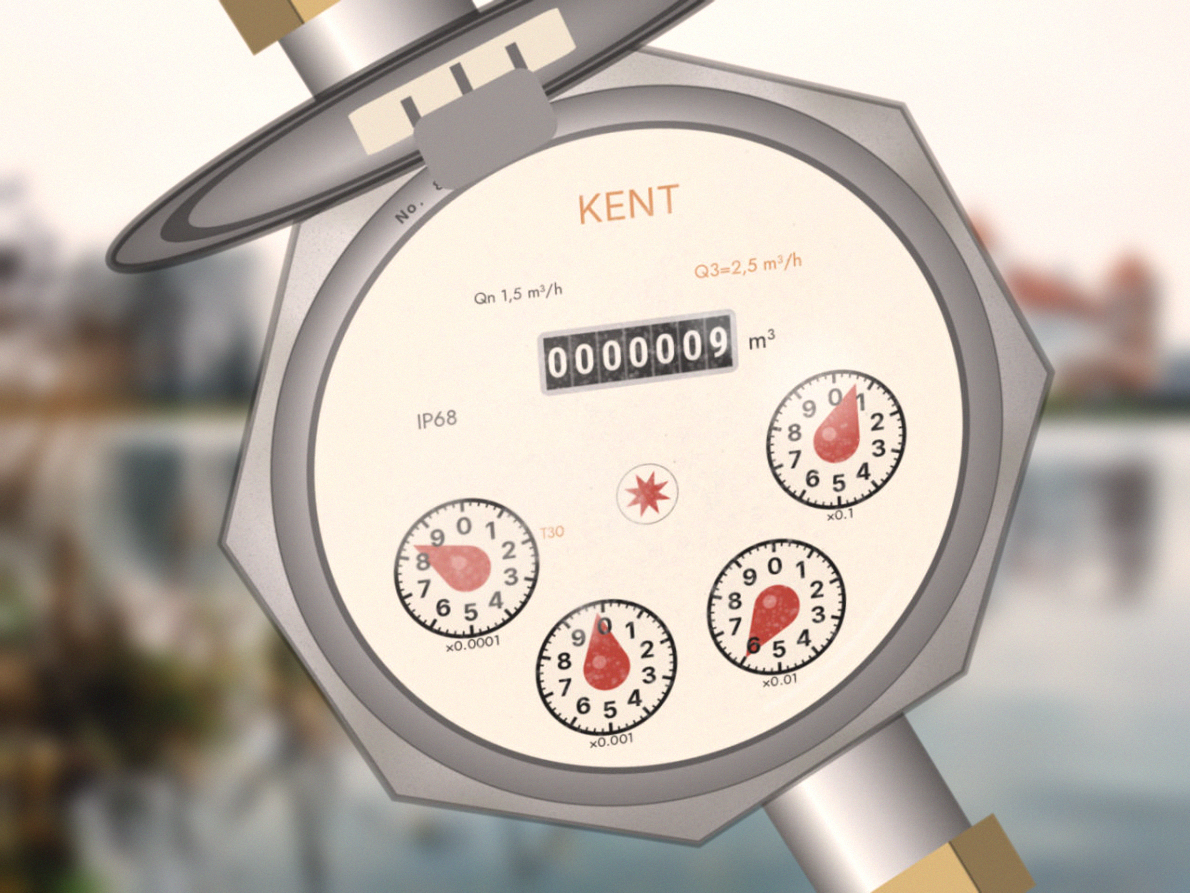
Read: 9.0598 m³
